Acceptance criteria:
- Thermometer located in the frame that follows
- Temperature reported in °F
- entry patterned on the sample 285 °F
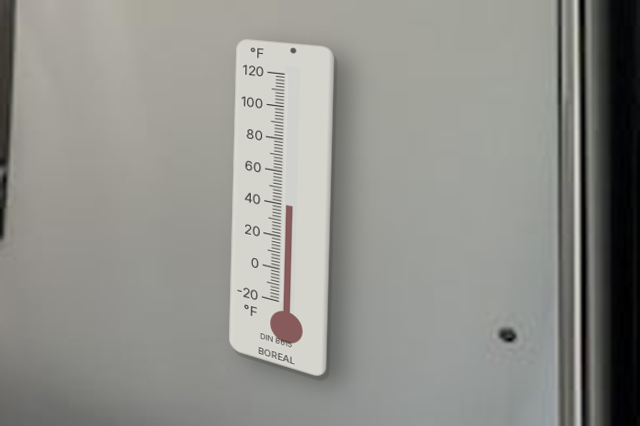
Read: 40 °F
